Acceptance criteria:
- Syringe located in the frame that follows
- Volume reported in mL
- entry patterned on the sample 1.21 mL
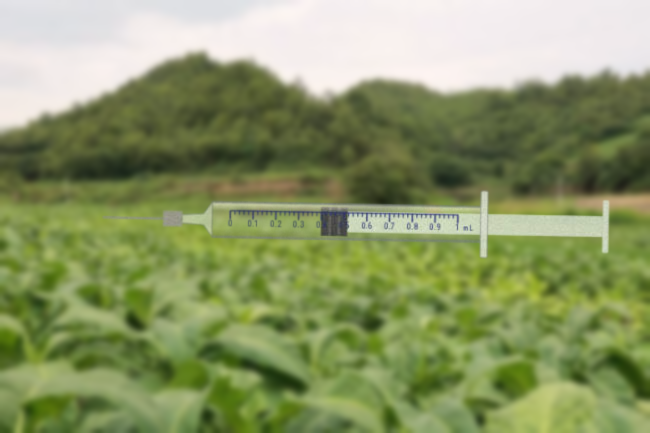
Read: 0.4 mL
